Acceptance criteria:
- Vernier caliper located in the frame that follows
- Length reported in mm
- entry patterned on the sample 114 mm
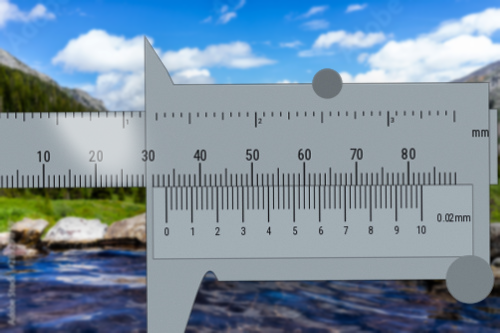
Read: 33.5 mm
